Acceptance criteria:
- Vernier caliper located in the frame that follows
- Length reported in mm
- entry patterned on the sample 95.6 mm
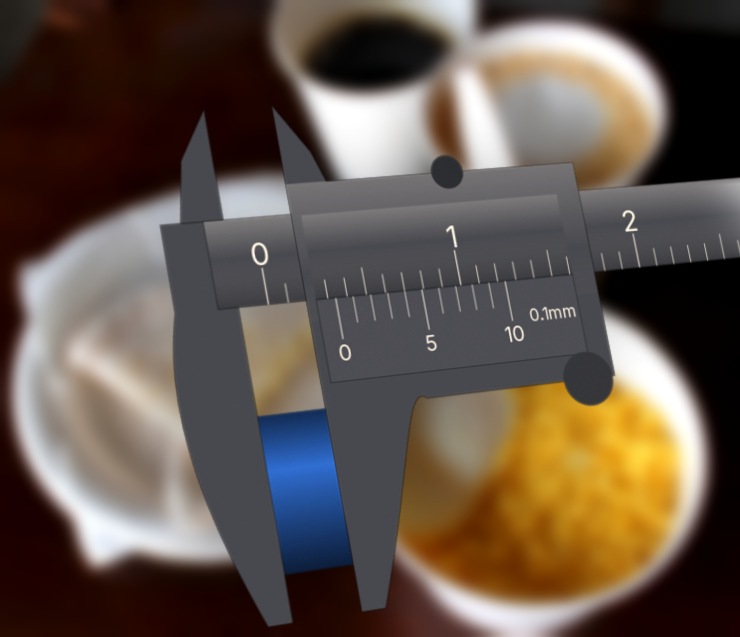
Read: 3.4 mm
